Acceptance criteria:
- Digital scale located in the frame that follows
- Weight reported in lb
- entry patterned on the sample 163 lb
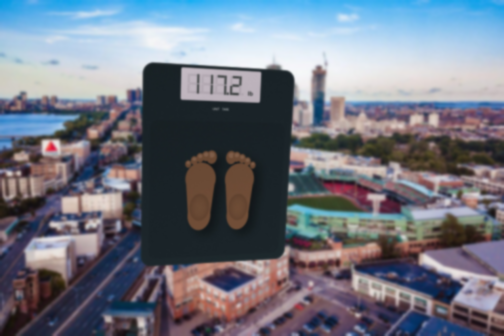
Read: 117.2 lb
